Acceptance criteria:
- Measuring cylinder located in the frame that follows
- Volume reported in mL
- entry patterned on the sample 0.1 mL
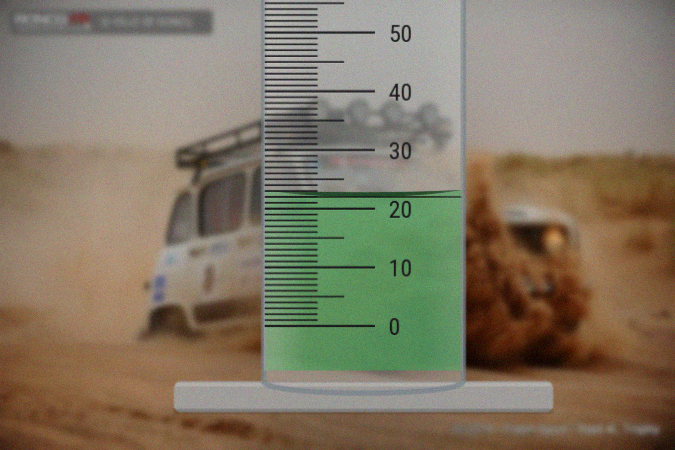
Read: 22 mL
